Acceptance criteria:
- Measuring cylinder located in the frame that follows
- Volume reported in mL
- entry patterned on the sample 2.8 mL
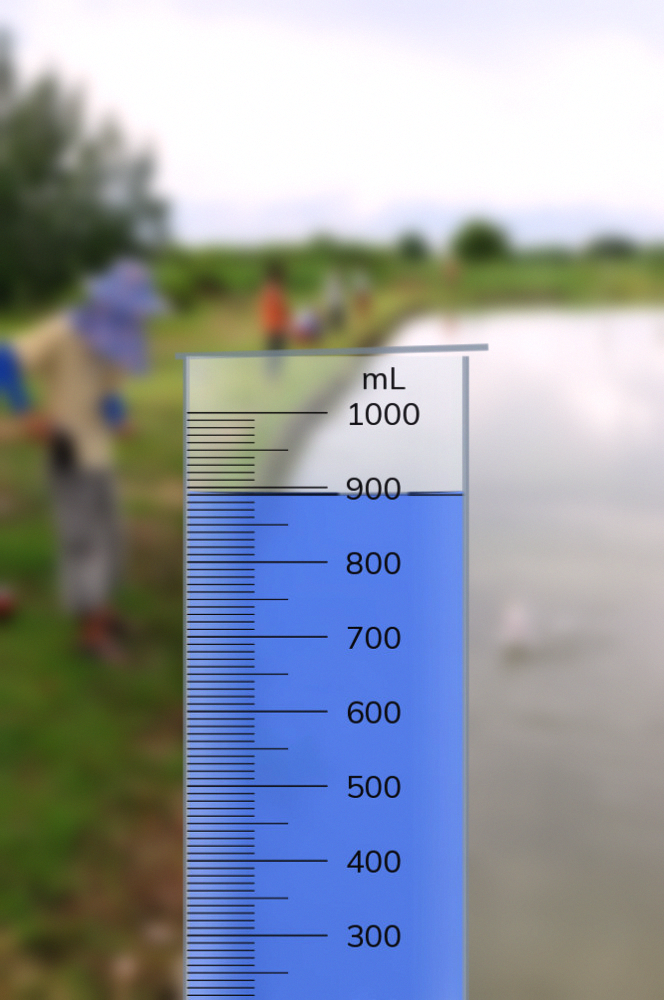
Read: 890 mL
